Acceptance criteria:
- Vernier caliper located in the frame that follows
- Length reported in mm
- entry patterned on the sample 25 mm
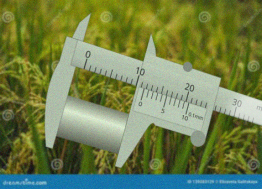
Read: 11.6 mm
